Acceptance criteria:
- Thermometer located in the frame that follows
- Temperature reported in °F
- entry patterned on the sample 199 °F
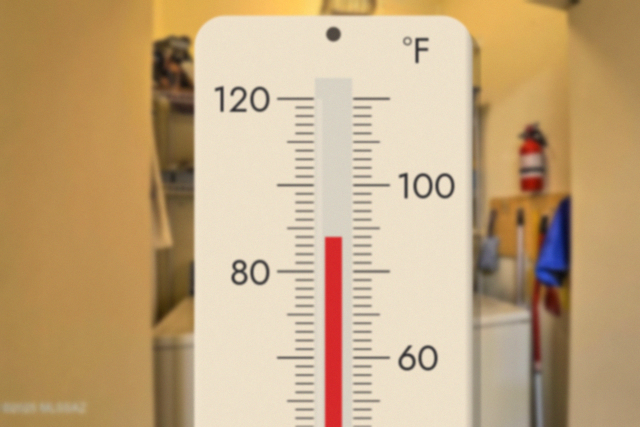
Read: 88 °F
